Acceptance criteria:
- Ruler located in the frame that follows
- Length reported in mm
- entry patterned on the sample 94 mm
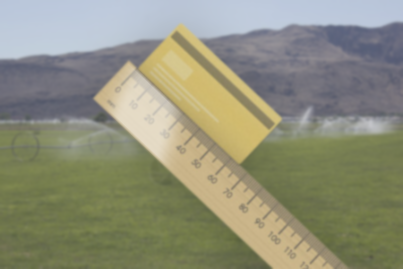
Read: 65 mm
